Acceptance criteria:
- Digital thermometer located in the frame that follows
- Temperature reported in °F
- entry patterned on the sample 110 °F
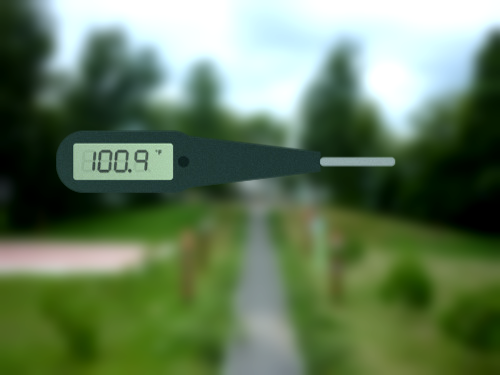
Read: 100.9 °F
